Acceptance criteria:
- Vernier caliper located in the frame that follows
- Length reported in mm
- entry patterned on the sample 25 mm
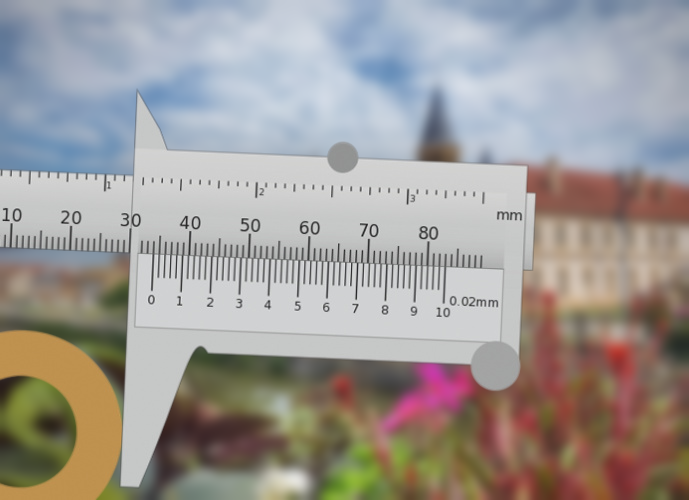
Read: 34.0 mm
